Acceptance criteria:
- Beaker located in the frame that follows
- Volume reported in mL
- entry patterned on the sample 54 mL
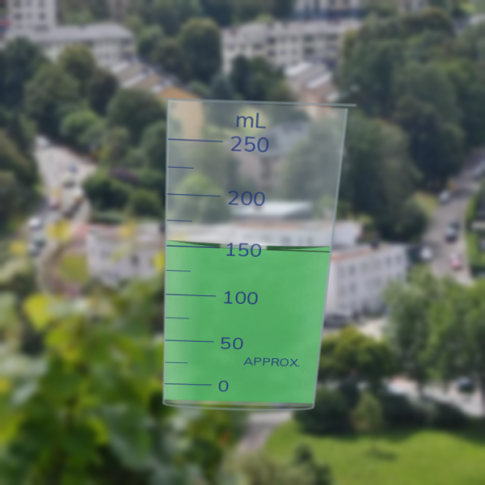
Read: 150 mL
